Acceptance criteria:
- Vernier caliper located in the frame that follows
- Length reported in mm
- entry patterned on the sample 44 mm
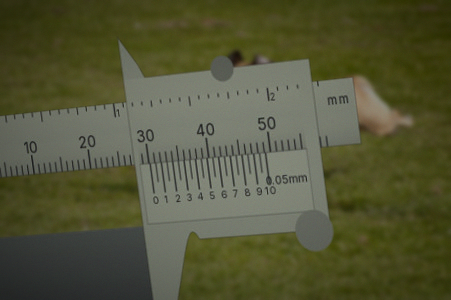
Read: 30.2 mm
